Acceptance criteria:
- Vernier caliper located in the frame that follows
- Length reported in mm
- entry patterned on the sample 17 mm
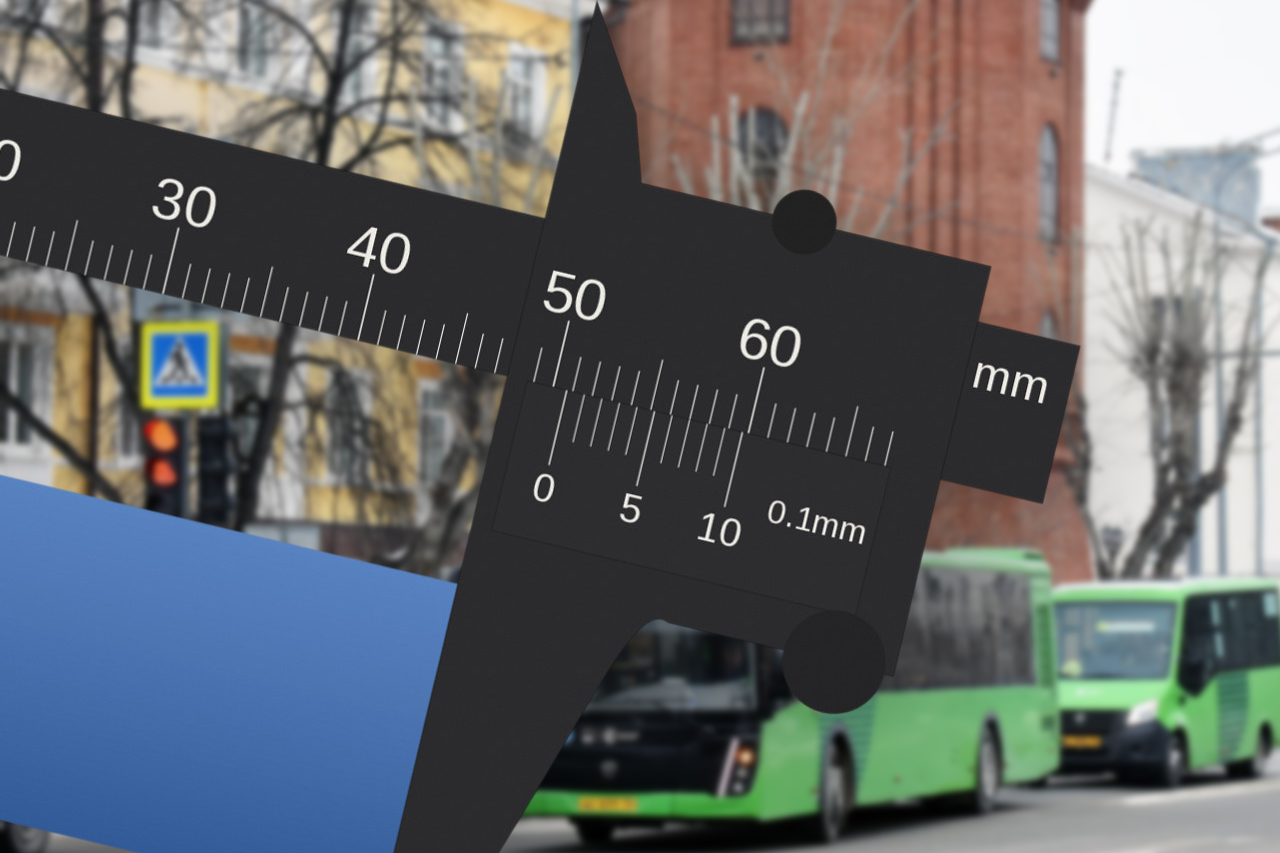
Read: 50.7 mm
